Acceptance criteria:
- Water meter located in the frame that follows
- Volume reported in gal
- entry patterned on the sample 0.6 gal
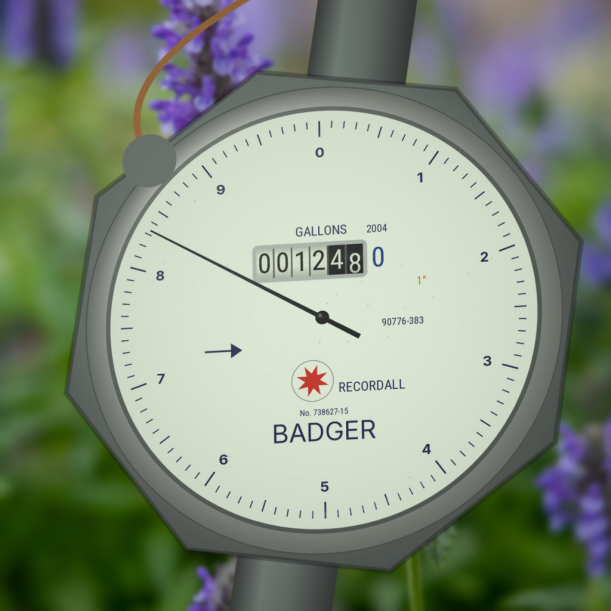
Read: 12478.3 gal
